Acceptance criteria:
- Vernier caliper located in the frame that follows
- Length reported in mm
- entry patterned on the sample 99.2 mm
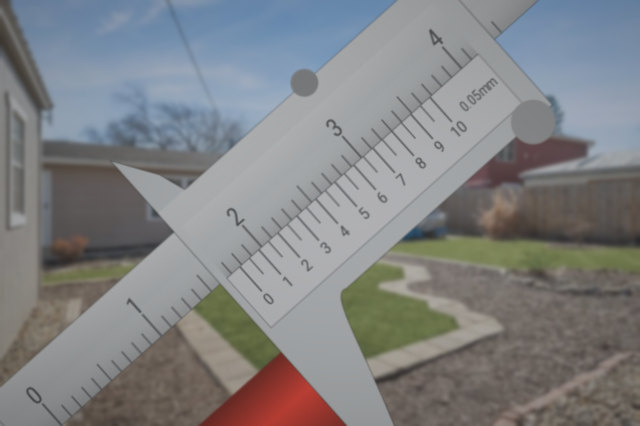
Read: 17.8 mm
